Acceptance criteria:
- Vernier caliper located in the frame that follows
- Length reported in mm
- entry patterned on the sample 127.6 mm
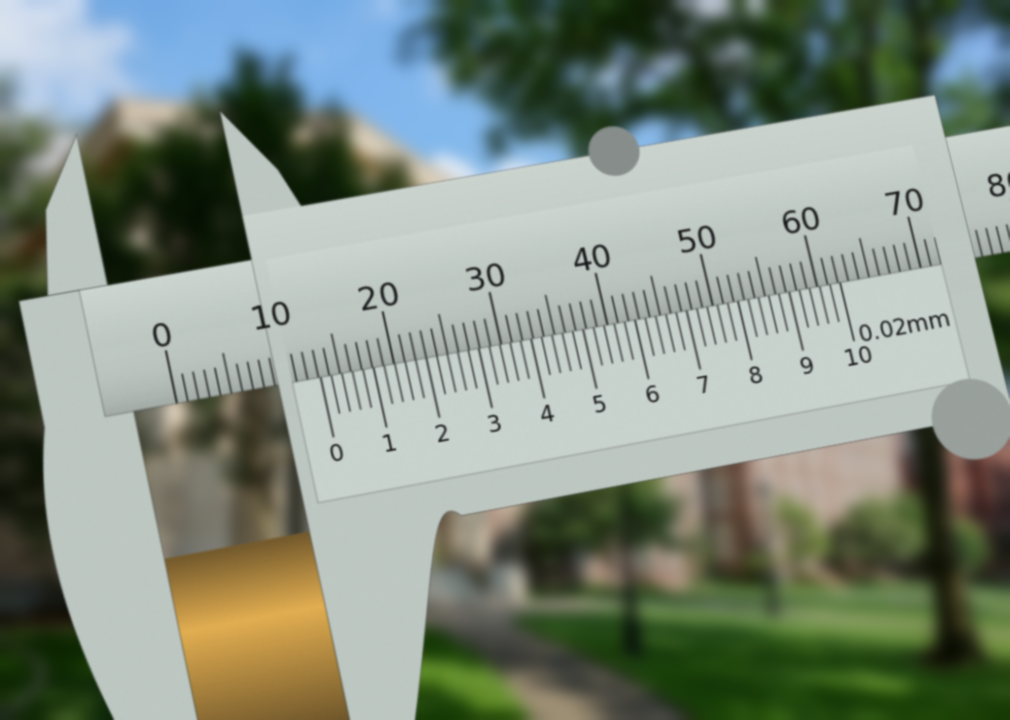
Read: 13.2 mm
